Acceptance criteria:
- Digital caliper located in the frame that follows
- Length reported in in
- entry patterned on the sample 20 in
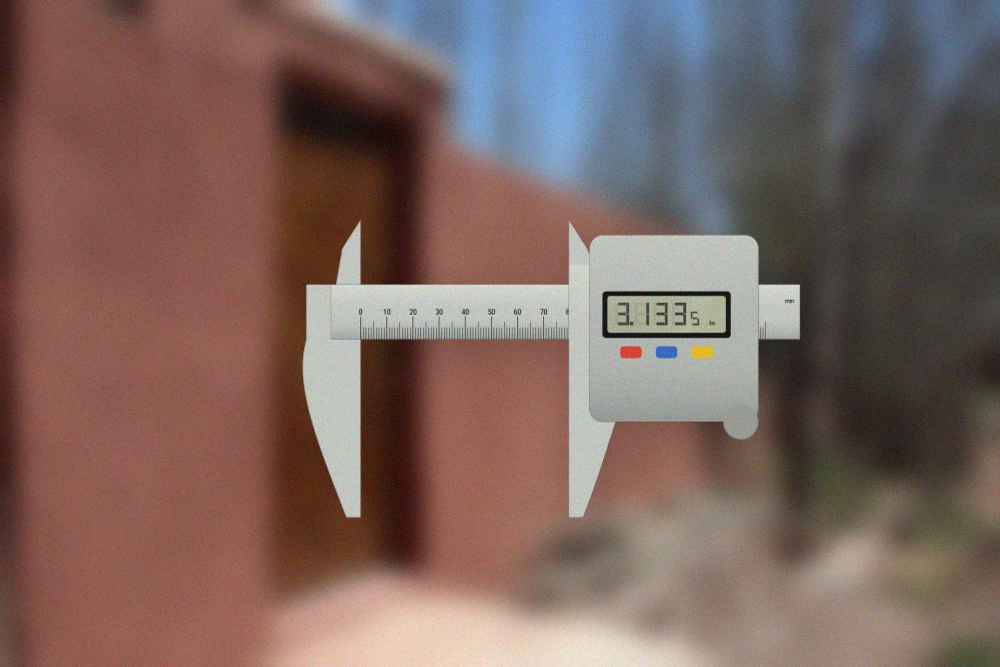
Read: 3.1335 in
